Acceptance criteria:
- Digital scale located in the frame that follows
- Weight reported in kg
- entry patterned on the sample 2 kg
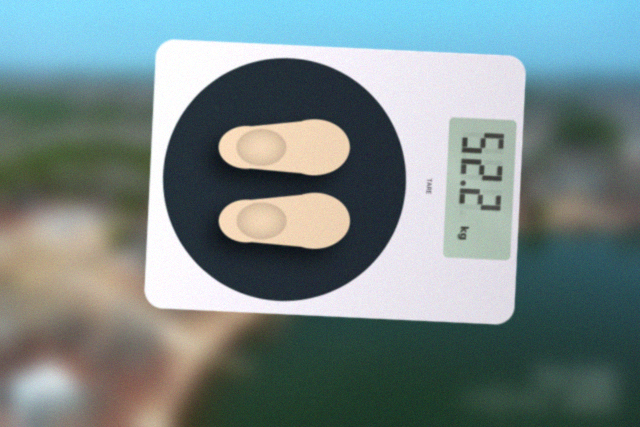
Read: 52.2 kg
